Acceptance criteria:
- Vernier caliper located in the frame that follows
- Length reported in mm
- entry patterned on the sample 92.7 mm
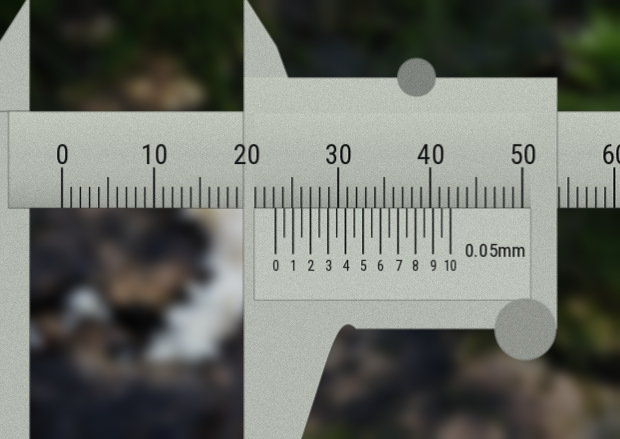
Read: 23.2 mm
